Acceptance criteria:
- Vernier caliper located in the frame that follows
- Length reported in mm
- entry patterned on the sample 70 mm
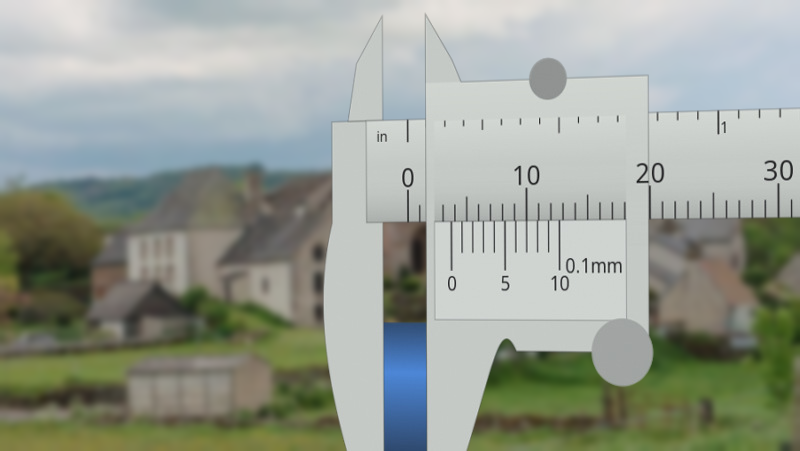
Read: 3.7 mm
